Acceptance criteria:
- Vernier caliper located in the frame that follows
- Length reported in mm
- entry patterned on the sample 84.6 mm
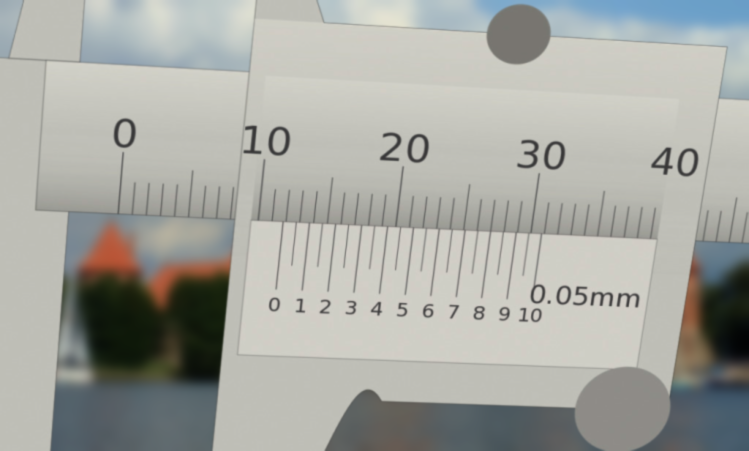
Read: 11.8 mm
